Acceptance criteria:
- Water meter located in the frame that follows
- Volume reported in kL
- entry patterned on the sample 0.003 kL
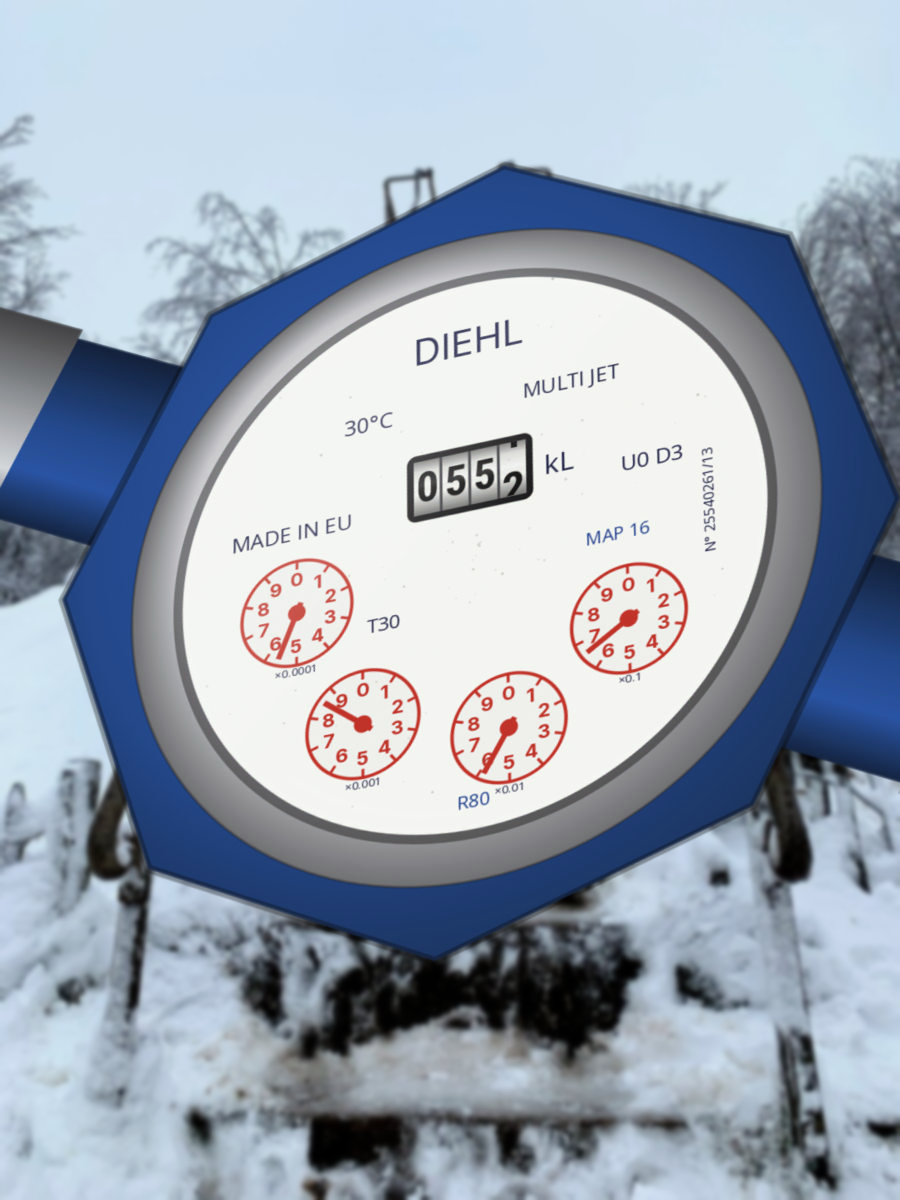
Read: 551.6585 kL
